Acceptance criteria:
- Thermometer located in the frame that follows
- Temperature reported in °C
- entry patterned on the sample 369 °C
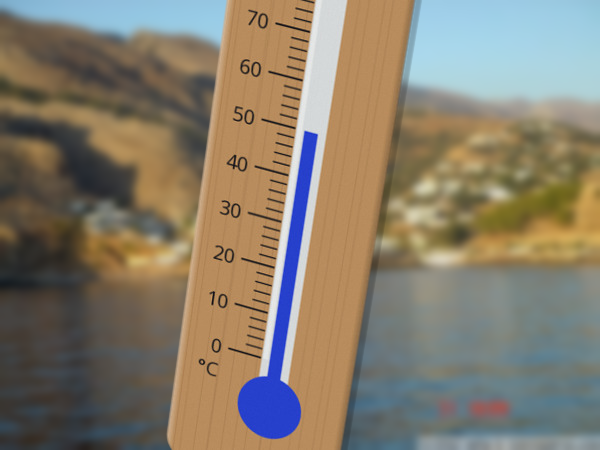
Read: 50 °C
